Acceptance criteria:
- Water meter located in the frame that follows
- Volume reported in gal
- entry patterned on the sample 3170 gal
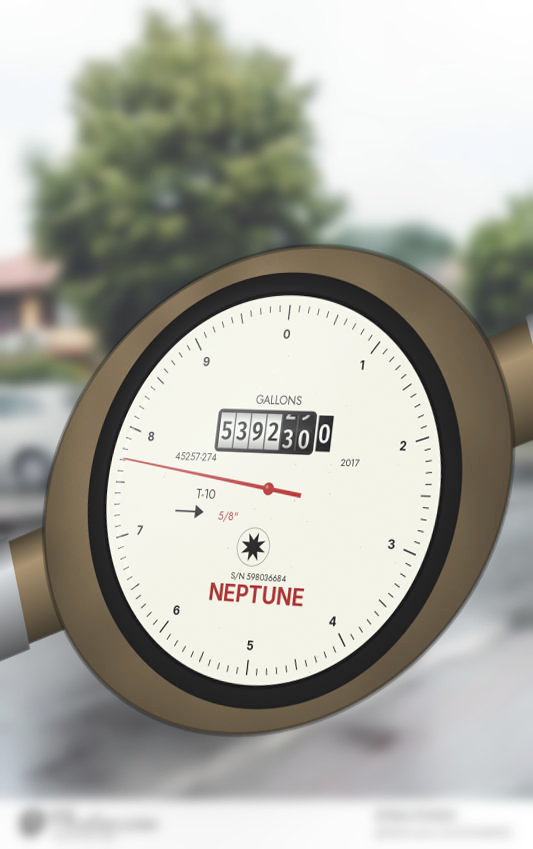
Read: 5392297.7 gal
